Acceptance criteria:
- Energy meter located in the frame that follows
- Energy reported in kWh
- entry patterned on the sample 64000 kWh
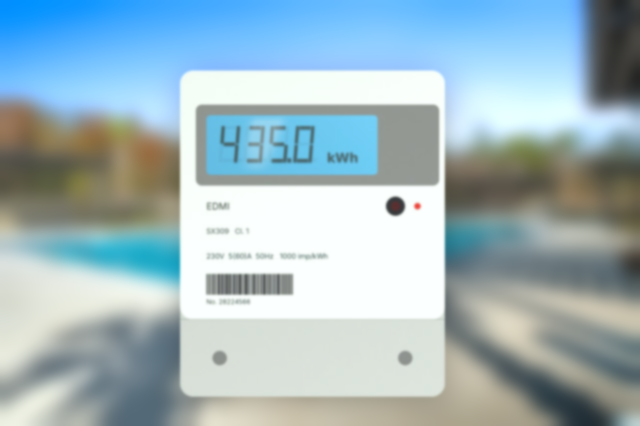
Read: 435.0 kWh
